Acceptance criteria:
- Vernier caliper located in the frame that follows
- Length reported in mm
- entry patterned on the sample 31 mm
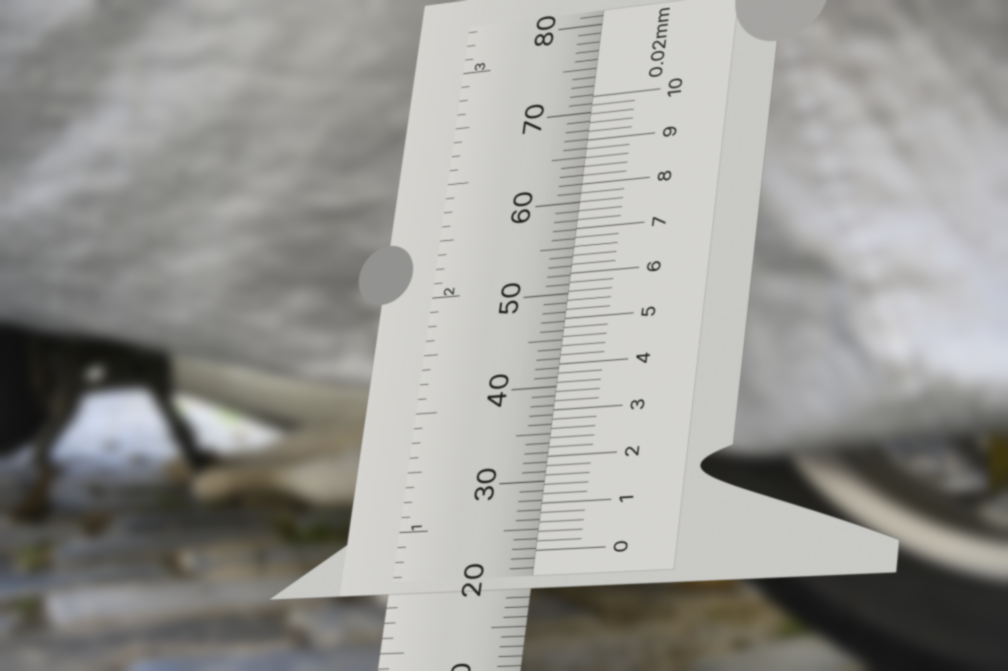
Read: 22.8 mm
